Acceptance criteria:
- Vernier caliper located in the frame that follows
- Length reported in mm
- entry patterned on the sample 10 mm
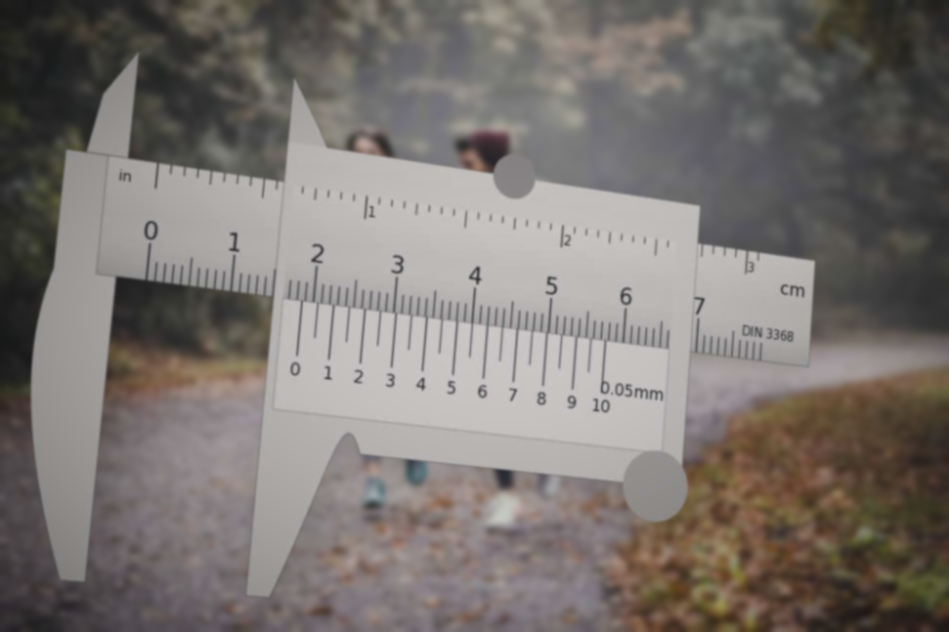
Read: 18.6 mm
